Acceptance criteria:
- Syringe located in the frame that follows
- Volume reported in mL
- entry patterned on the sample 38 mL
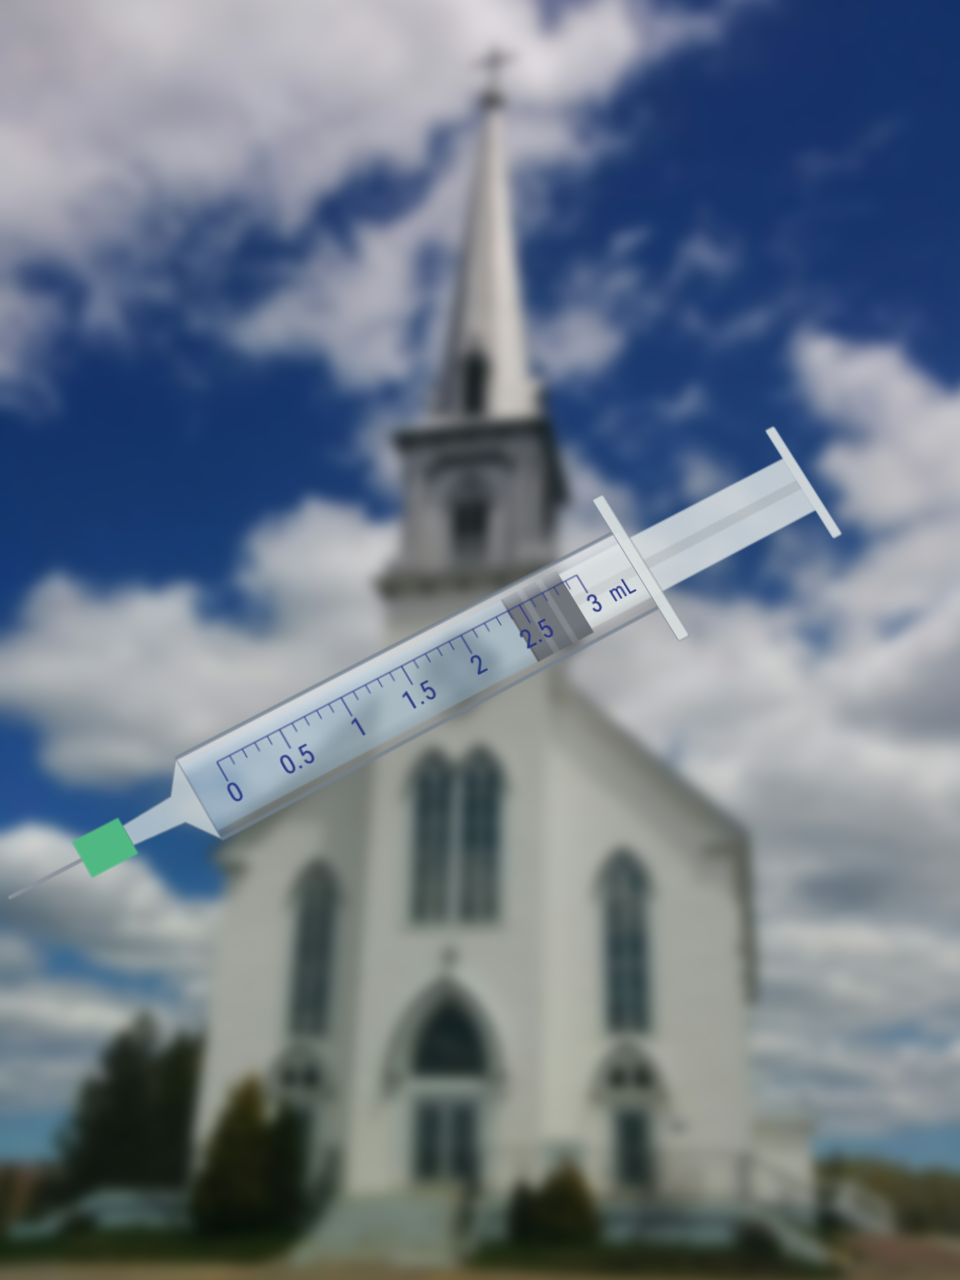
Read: 2.4 mL
